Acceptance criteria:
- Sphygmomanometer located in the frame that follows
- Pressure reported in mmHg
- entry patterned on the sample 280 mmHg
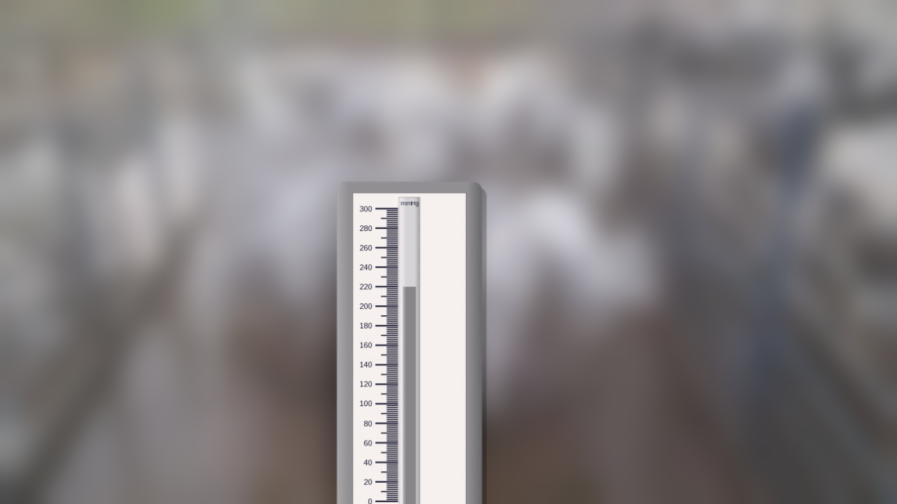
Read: 220 mmHg
